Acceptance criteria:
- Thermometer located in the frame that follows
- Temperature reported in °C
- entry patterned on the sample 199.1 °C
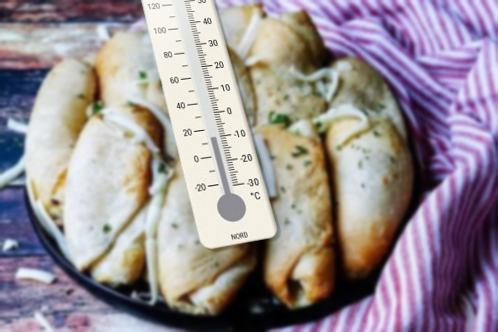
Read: -10 °C
